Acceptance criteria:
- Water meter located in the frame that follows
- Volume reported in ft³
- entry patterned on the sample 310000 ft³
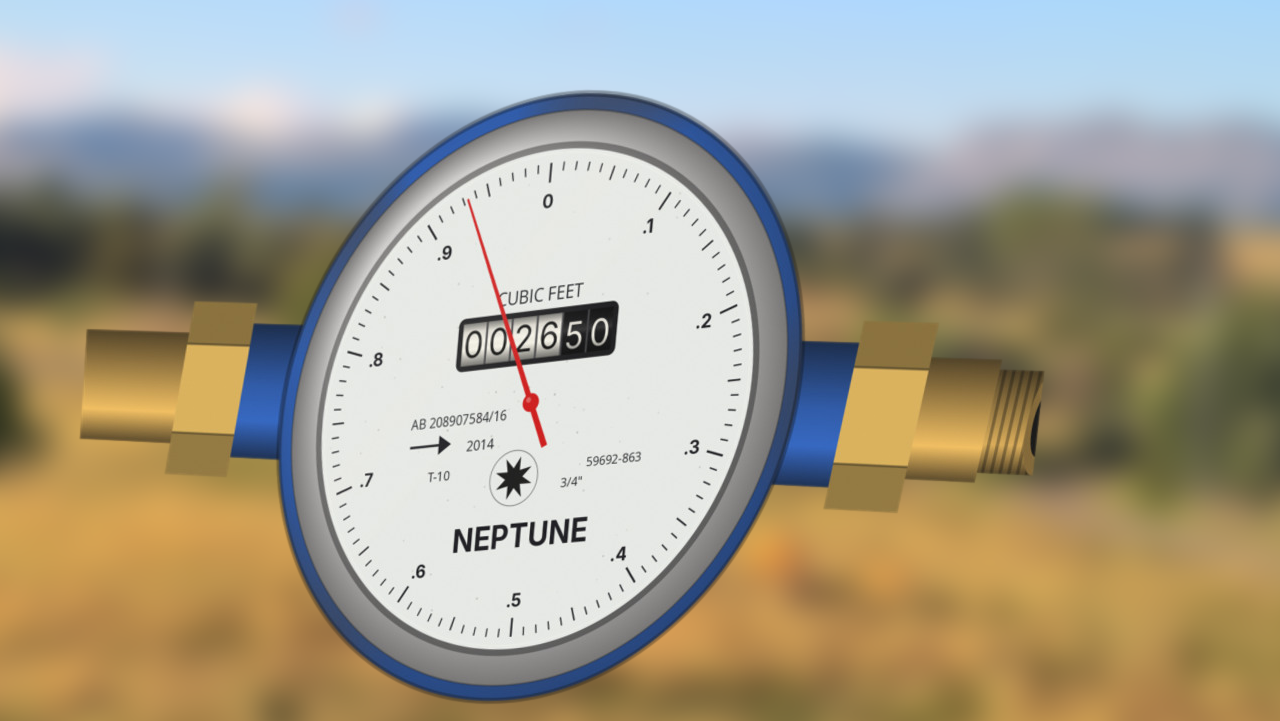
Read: 2649.93 ft³
